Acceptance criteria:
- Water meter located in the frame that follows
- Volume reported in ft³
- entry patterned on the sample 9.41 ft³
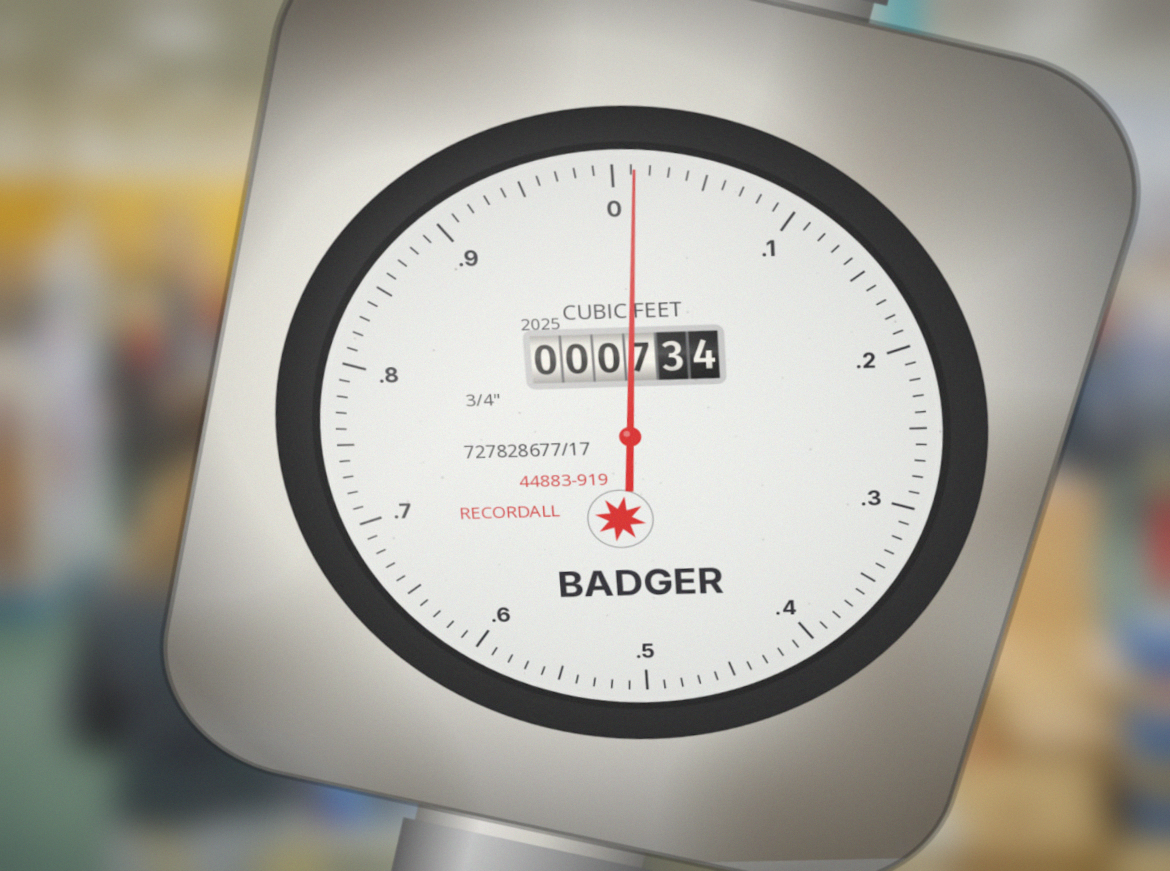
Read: 734.01 ft³
